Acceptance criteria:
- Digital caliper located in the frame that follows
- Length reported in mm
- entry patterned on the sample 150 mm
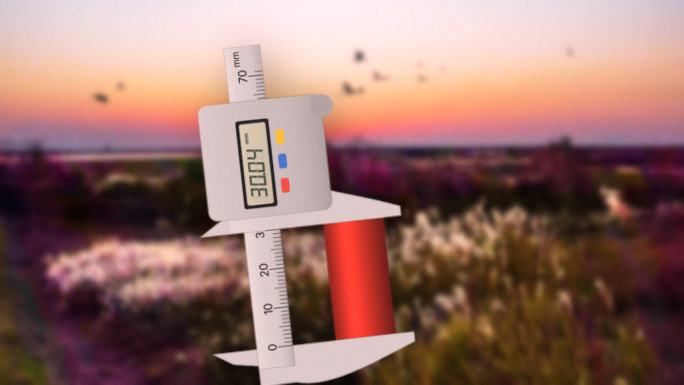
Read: 30.04 mm
